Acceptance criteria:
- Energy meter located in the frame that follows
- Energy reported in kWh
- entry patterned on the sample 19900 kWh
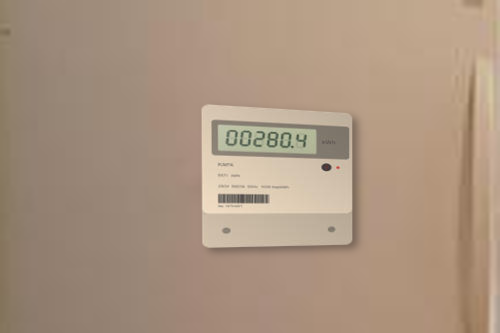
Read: 280.4 kWh
